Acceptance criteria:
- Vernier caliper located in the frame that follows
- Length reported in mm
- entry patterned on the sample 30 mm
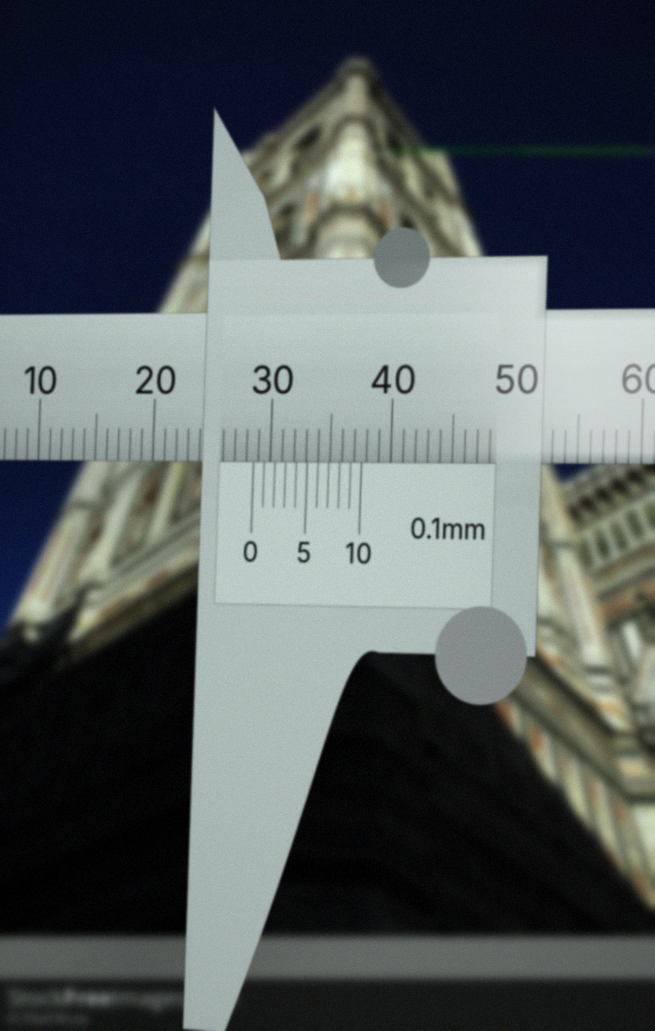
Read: 28.6 mm
